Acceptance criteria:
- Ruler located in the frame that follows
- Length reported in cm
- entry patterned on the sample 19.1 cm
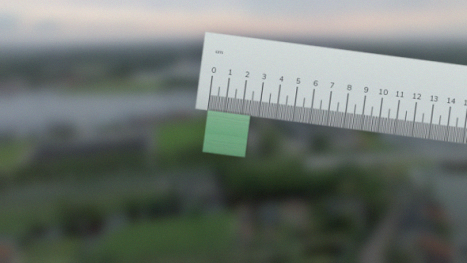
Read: 2.5 cm
